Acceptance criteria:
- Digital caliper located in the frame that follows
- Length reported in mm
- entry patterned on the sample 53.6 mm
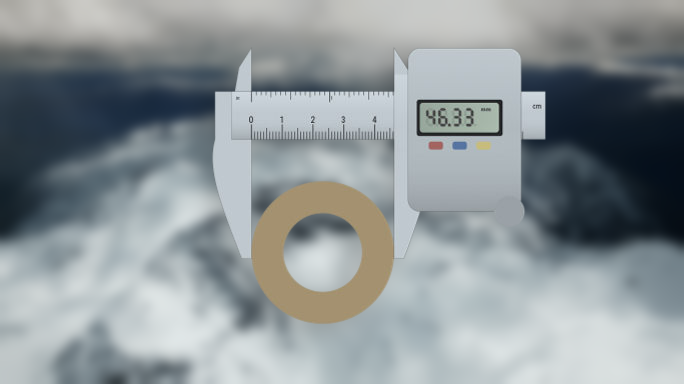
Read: 46.33 mm
